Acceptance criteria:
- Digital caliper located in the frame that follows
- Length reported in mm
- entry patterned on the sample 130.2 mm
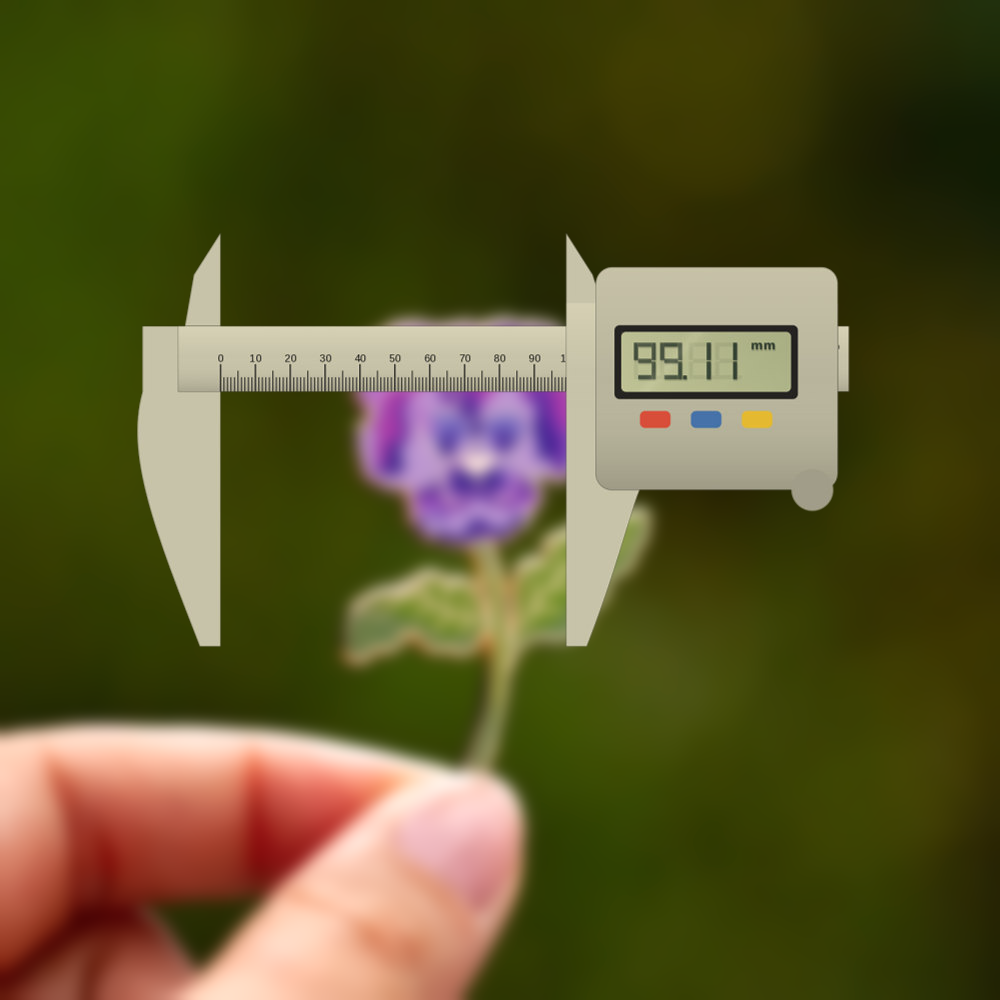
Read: 99.11 mm
